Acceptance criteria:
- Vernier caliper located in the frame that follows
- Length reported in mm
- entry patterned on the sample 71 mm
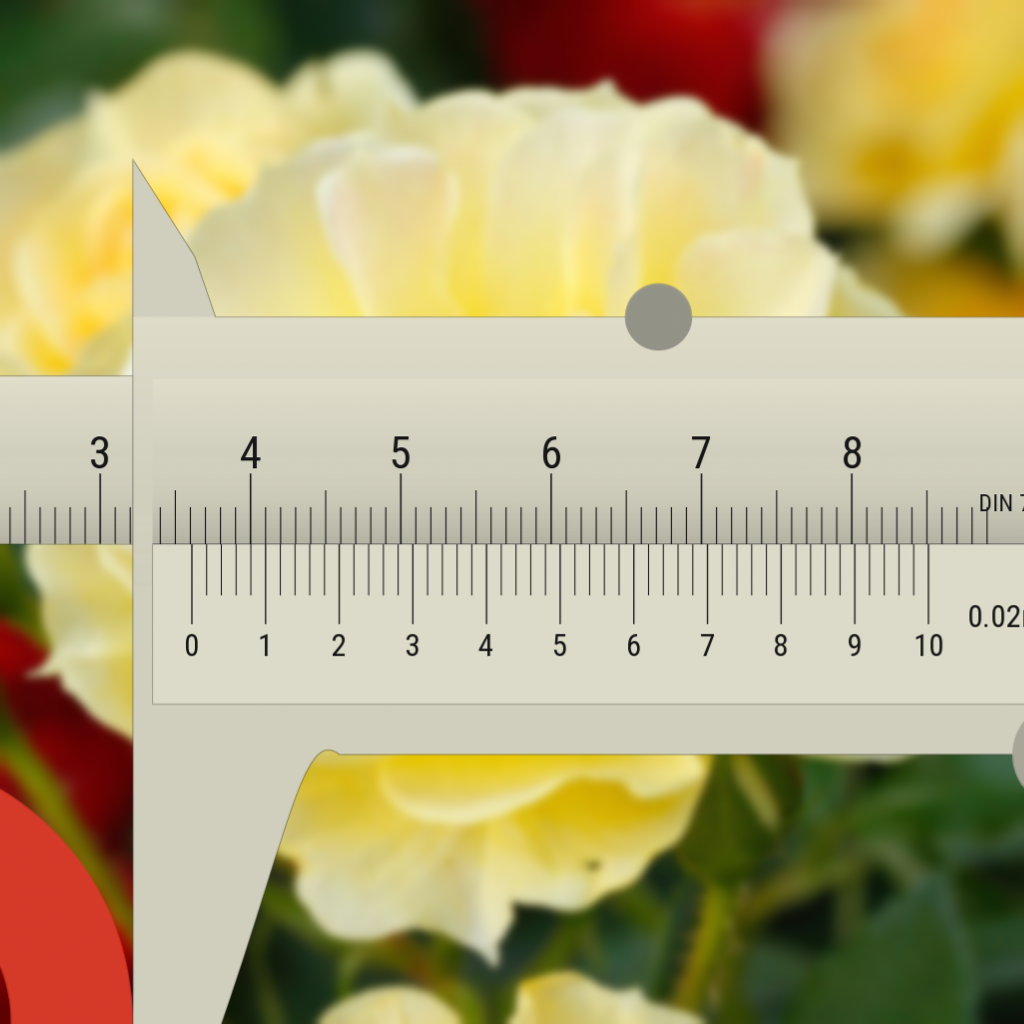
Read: 36.1 mm
